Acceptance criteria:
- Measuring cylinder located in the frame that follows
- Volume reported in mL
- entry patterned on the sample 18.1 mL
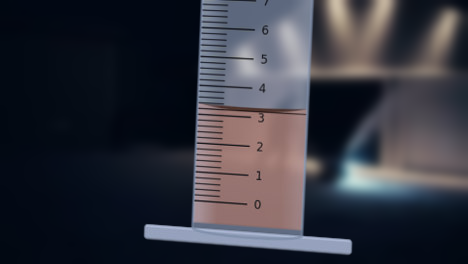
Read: 3.2 mL
